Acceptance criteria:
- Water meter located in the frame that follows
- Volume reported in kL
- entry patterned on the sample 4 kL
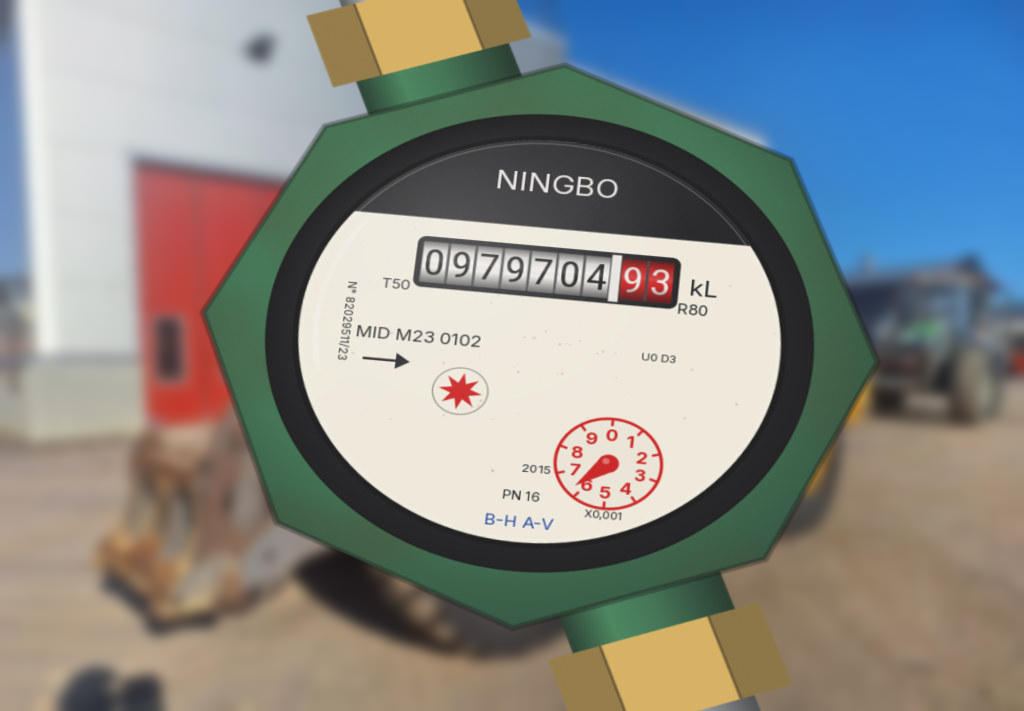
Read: 979704.936 kL
